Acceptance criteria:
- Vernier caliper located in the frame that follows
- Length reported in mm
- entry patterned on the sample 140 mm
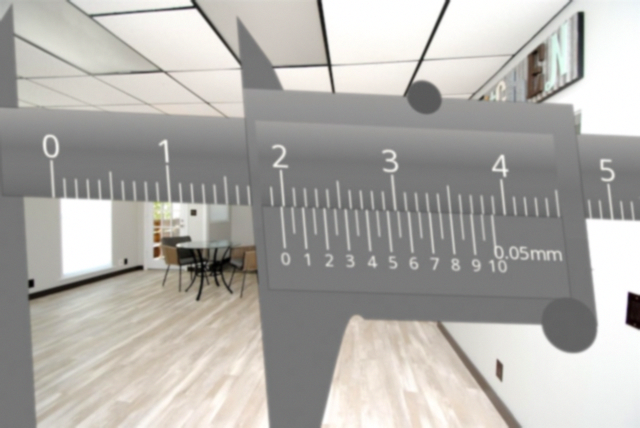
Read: 19.8 mm
